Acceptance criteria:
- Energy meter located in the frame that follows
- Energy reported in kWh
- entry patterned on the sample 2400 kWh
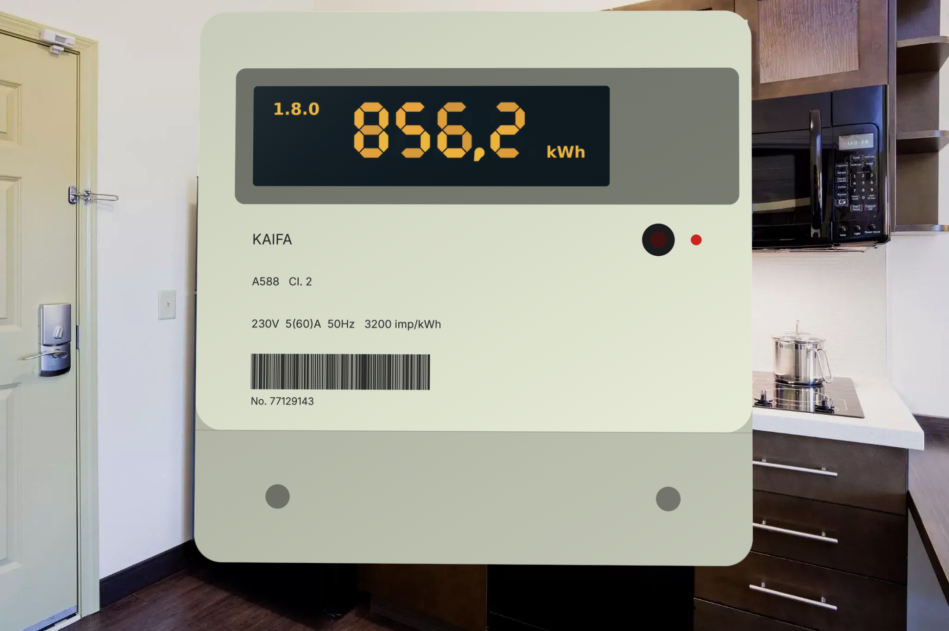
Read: 856.2 kWh
